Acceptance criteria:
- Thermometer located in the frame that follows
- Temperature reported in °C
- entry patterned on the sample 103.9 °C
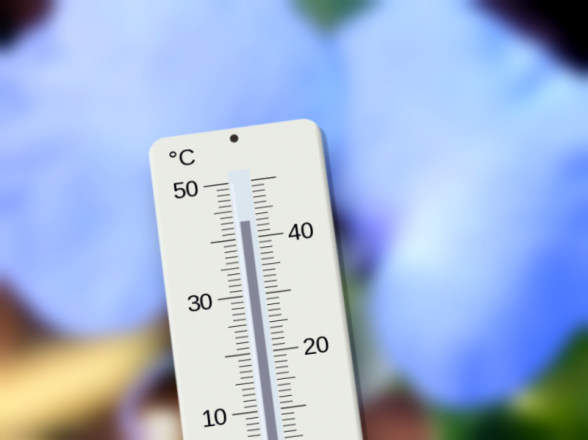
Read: 43 °C
